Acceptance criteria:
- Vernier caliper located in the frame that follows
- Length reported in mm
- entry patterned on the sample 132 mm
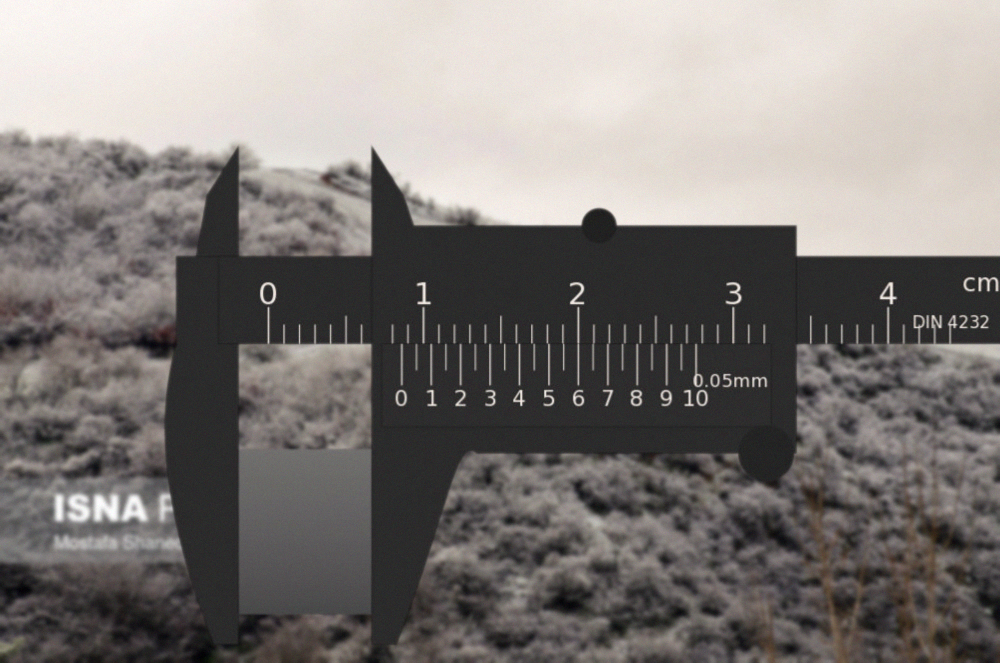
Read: 8.6 mm
